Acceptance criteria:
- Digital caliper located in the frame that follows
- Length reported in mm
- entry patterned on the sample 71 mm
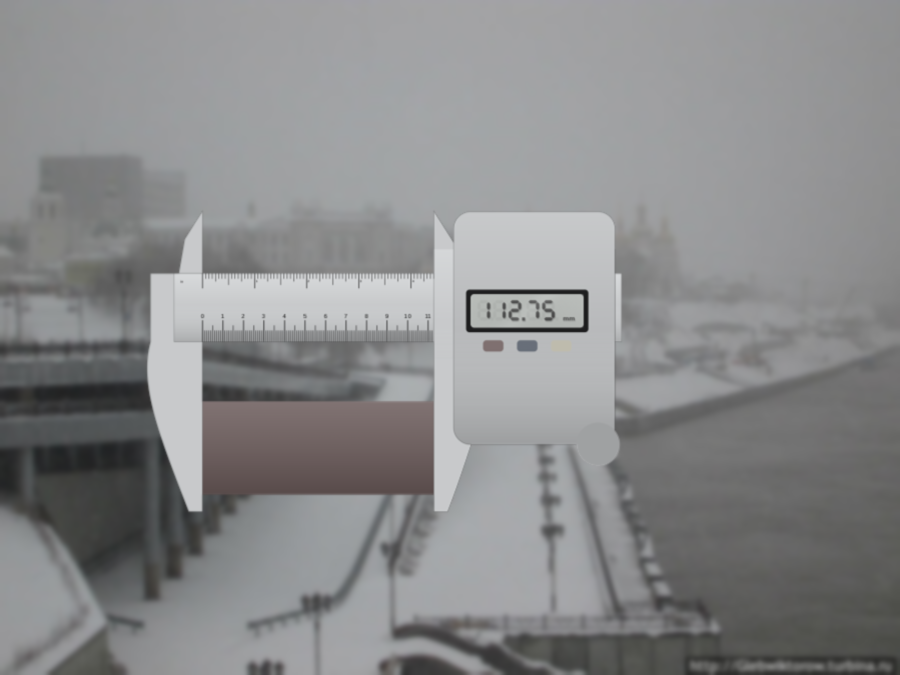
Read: 112.75 mm
